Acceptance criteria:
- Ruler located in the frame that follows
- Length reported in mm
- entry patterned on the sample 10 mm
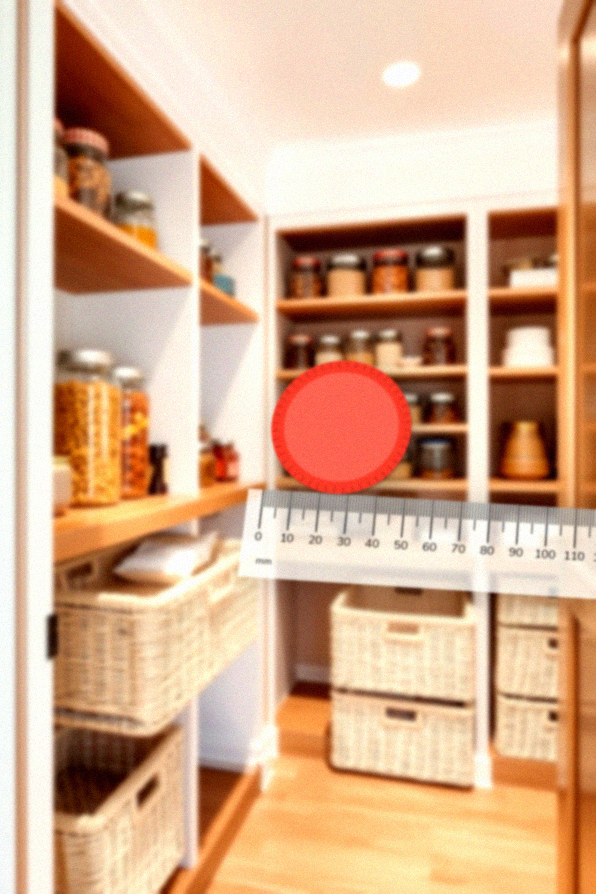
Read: 50 mm
